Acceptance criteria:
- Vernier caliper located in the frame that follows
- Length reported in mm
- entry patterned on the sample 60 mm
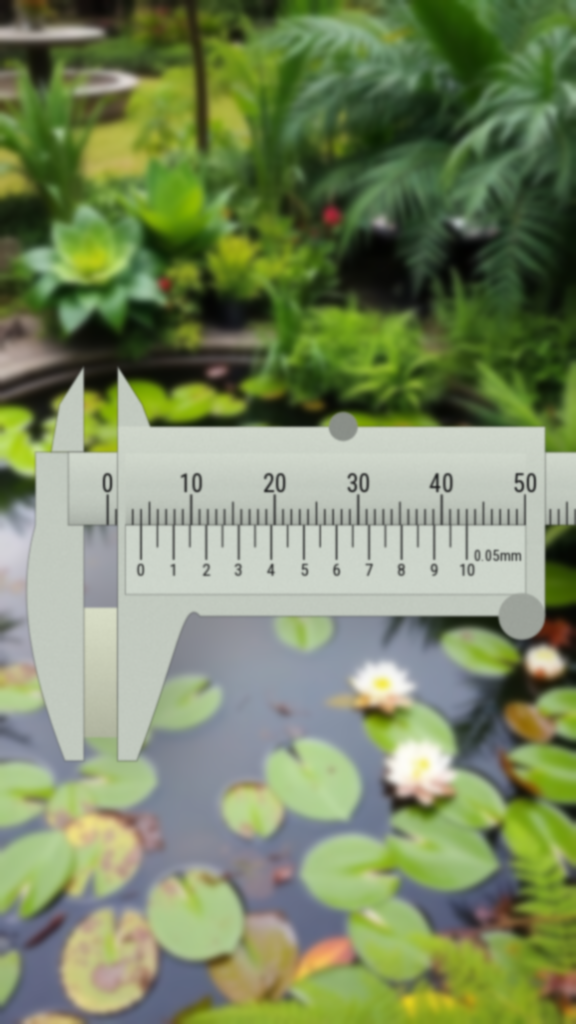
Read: 4.0 mm
